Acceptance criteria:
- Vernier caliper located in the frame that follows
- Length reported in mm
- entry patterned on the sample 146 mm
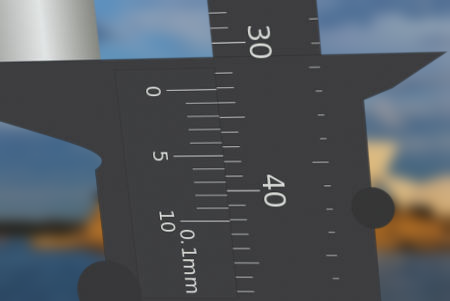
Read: 33.1 mm
